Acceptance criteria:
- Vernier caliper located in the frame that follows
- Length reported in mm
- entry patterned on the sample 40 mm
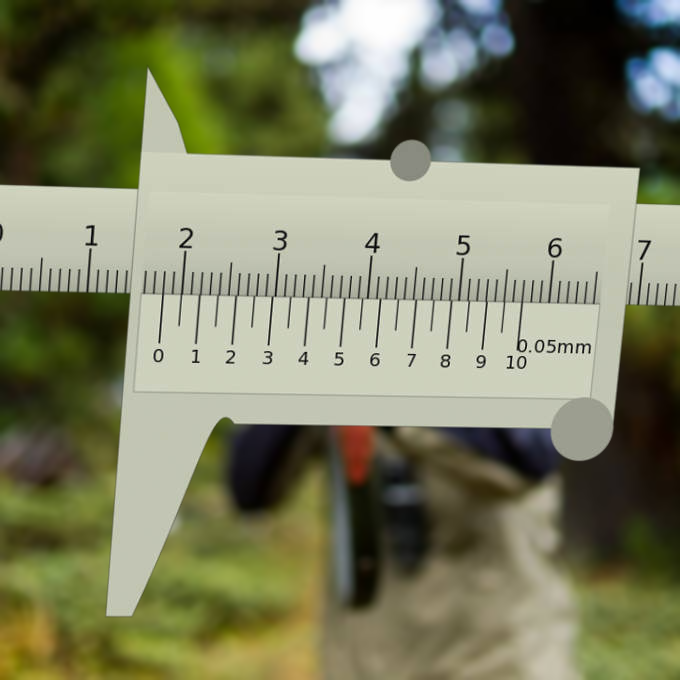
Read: 18.0 mm
